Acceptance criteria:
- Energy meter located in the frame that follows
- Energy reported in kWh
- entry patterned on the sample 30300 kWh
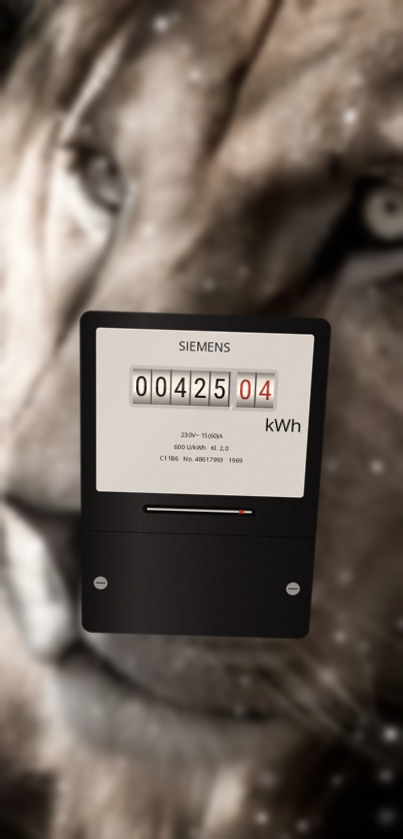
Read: 425.04 kWh
